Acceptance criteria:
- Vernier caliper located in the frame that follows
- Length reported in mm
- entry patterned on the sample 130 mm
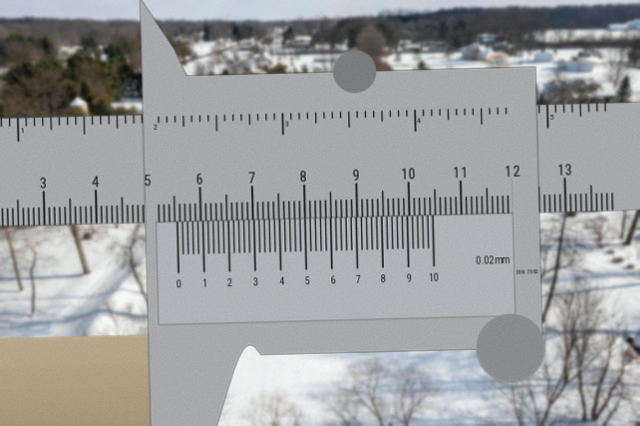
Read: 55.5 mm
